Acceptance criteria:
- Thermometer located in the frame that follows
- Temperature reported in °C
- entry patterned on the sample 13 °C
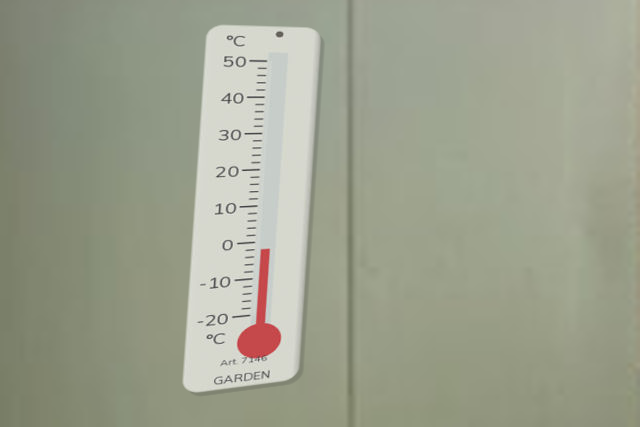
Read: -2 °C
